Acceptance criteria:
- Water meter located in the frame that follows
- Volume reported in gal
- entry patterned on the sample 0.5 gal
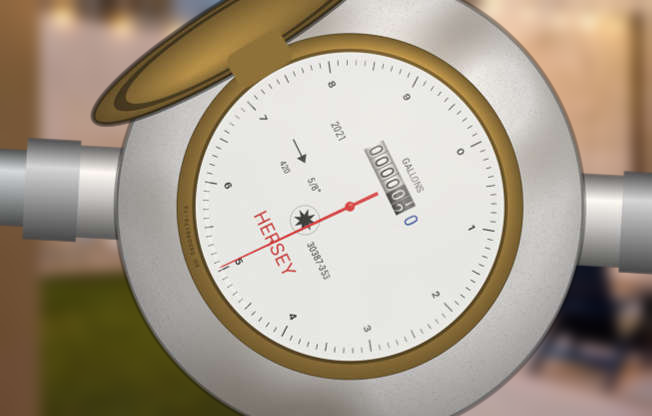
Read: 15.0 gal
